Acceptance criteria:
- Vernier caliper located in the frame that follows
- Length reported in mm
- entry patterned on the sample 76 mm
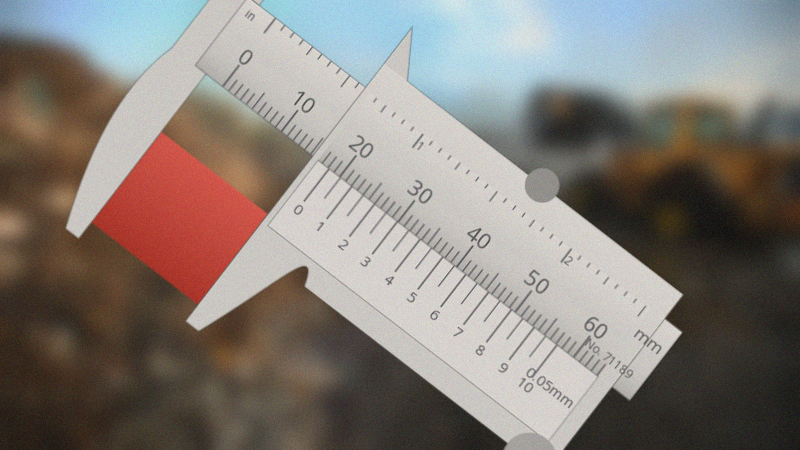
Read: 18.2 mm
